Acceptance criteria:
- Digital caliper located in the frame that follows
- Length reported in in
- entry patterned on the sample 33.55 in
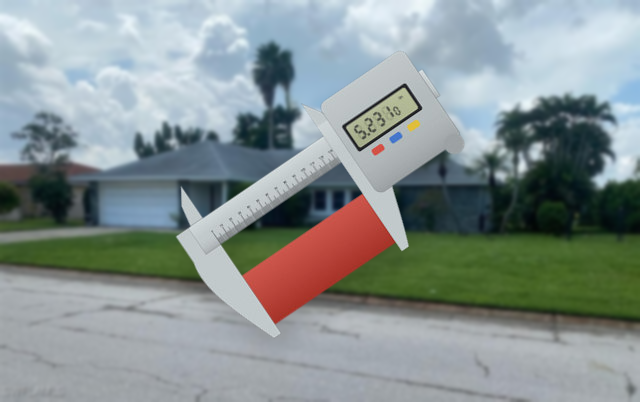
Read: 5.2310 in
